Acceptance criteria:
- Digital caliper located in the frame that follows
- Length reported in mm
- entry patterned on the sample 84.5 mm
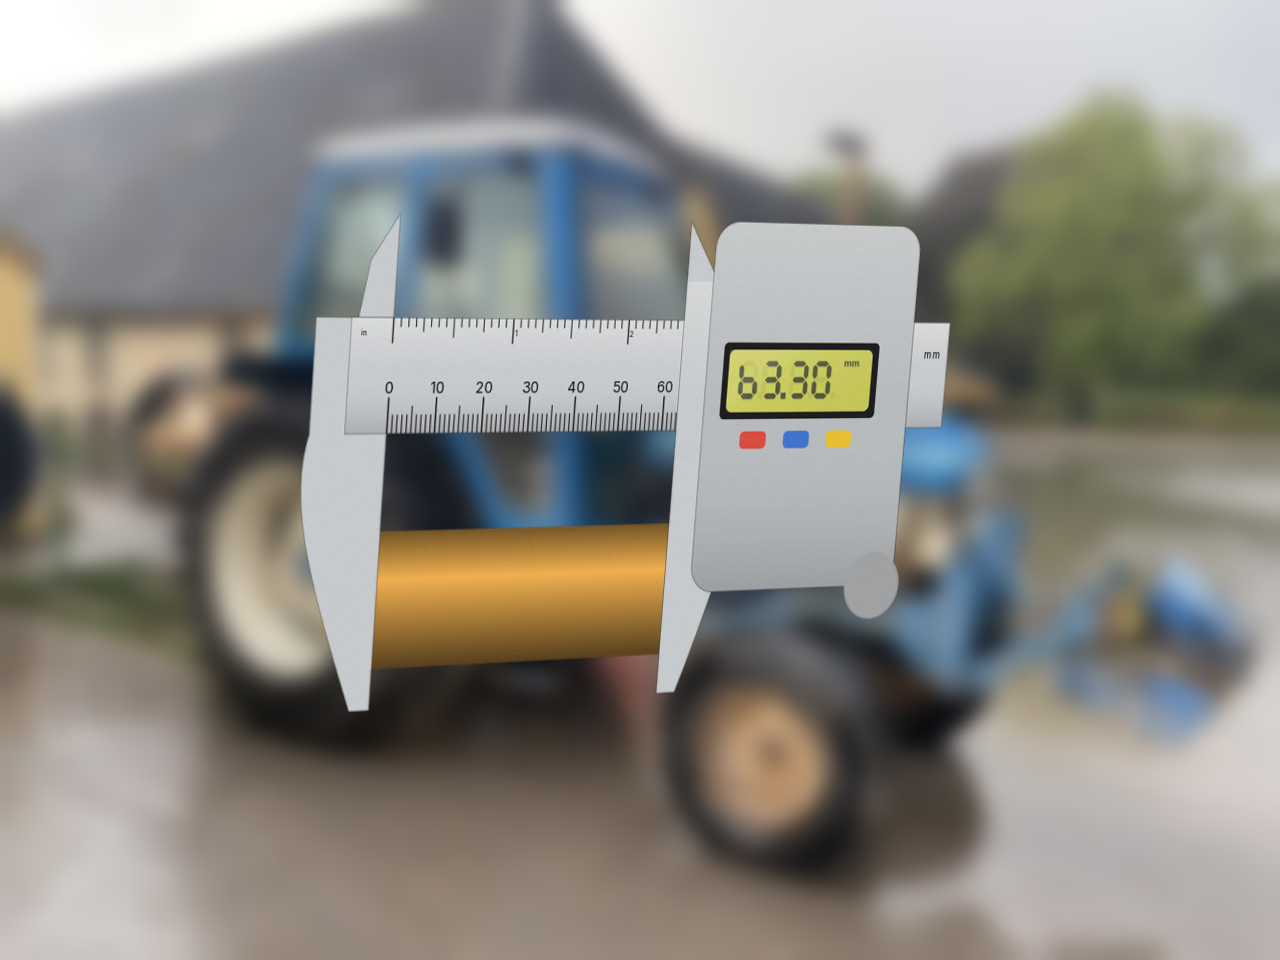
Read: 63.30 mm
